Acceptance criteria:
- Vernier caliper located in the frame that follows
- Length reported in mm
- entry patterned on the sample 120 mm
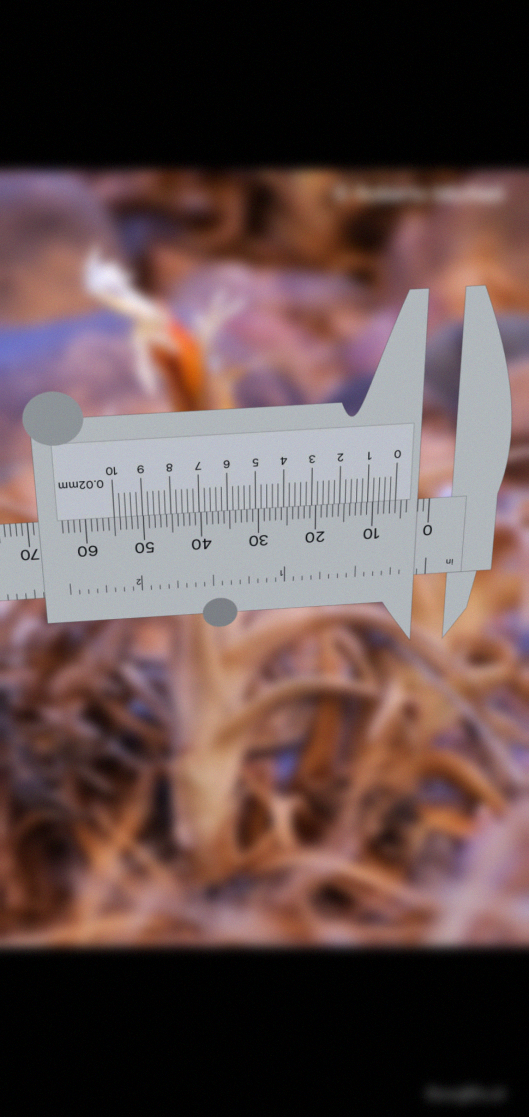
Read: 6.0 mm
